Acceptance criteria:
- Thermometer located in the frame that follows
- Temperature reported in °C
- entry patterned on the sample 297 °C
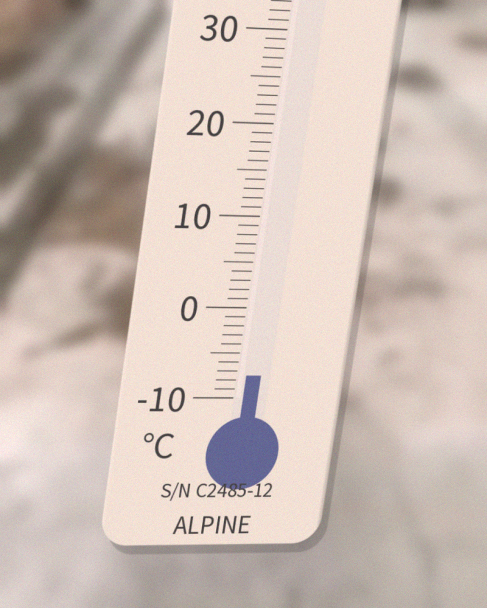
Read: -7.5 °C
